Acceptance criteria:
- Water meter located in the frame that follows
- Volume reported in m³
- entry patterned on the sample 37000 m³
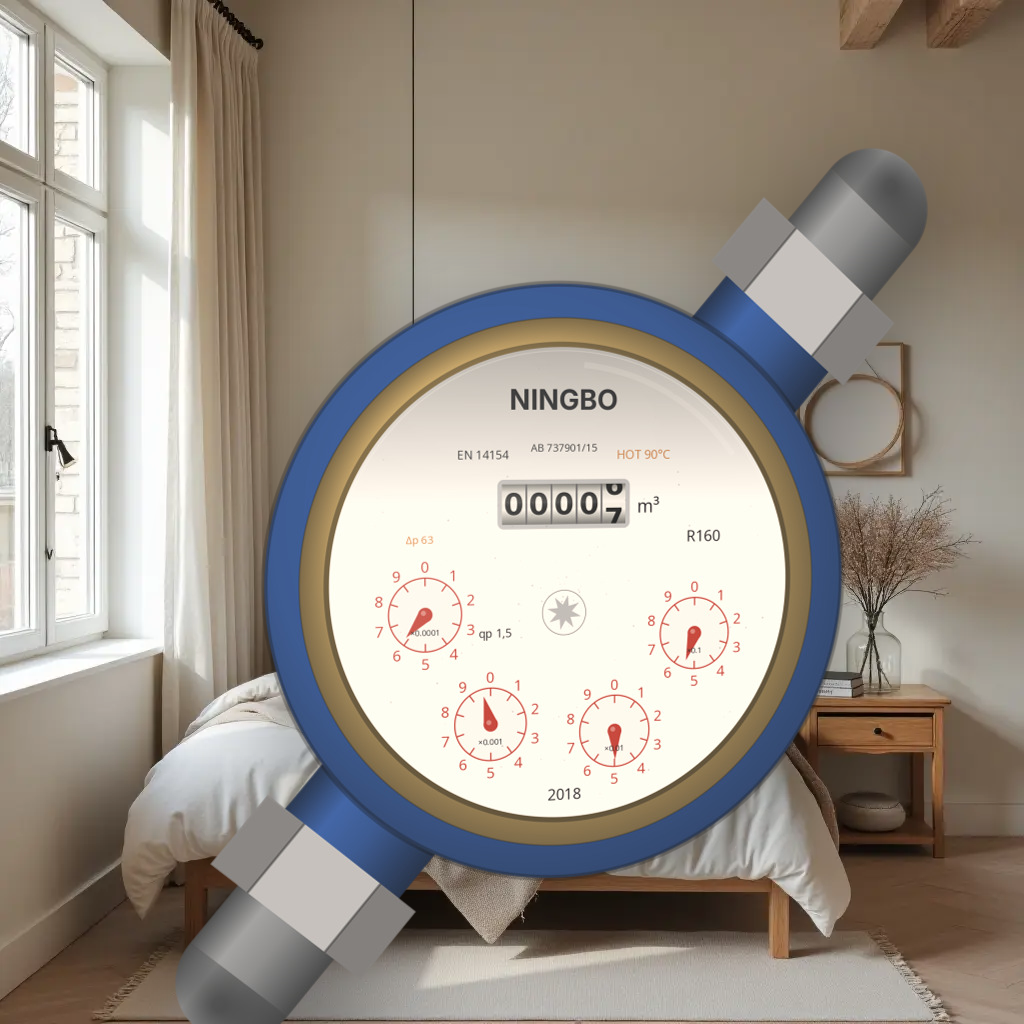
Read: 6.5496 m³
